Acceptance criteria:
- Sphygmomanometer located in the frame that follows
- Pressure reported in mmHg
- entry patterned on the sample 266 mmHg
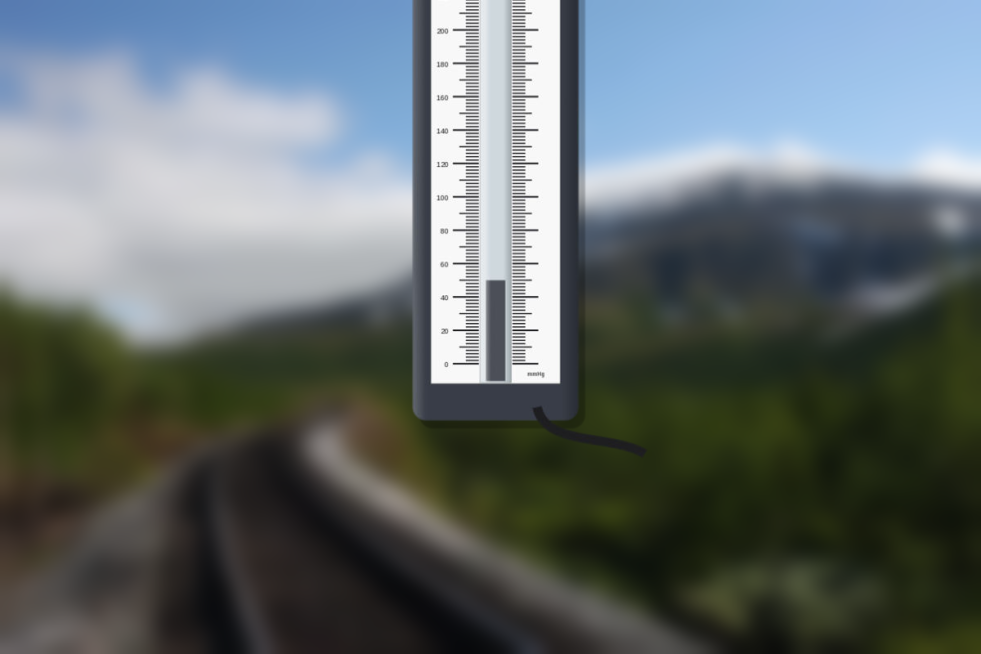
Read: 50 mmHg
